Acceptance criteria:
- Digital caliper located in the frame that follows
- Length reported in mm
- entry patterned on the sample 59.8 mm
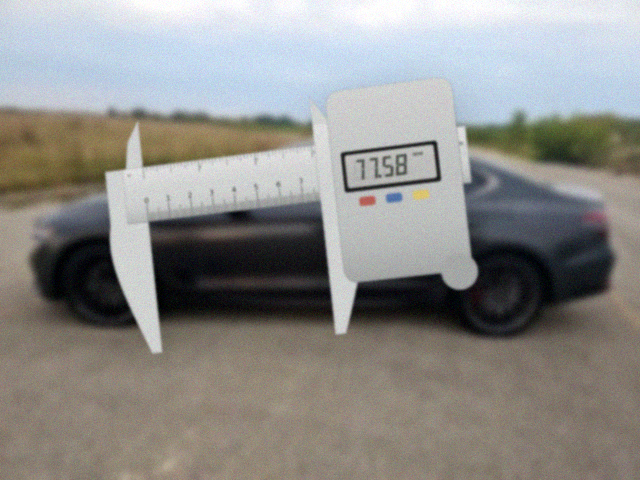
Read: 77.58 mm
